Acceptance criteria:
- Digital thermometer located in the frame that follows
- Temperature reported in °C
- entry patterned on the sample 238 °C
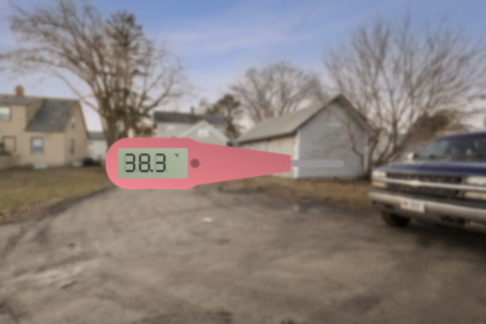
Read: 38.3 °C
